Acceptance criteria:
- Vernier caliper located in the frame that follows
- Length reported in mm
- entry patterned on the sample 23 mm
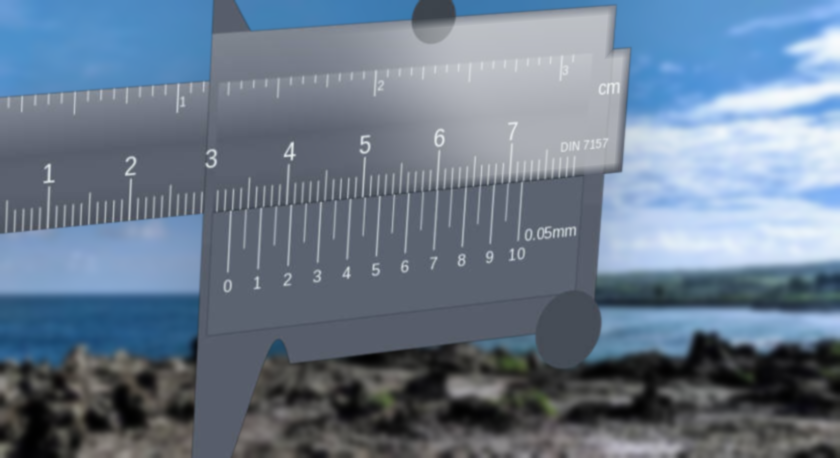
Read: 32.8 mm
